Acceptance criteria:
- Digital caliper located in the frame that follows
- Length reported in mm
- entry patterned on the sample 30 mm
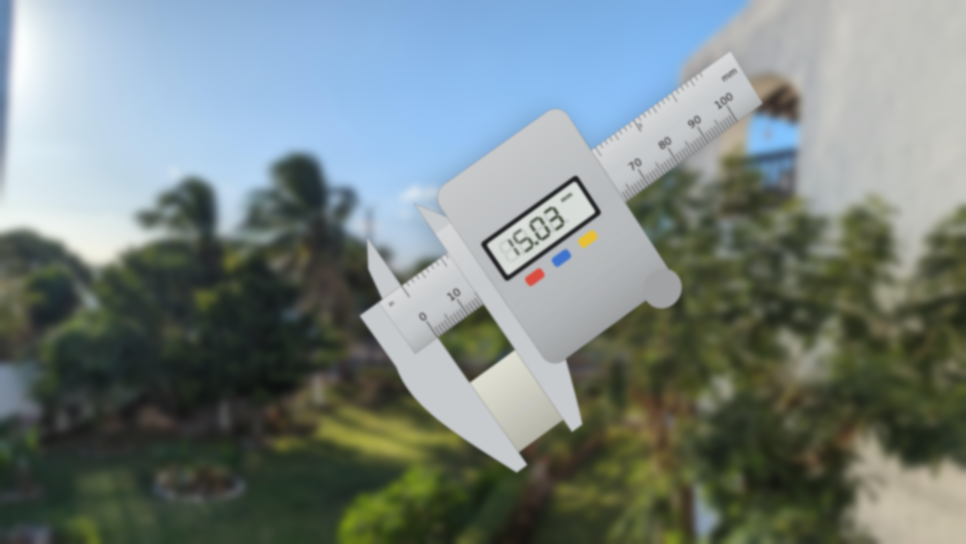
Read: 15.03 mm
